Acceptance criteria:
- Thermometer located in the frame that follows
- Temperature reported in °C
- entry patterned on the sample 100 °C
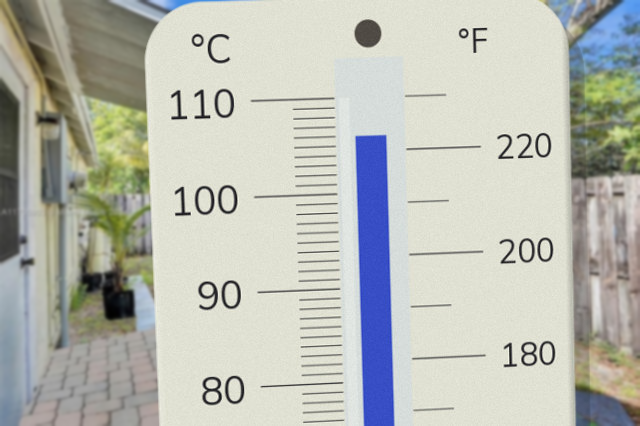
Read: 106 °C
